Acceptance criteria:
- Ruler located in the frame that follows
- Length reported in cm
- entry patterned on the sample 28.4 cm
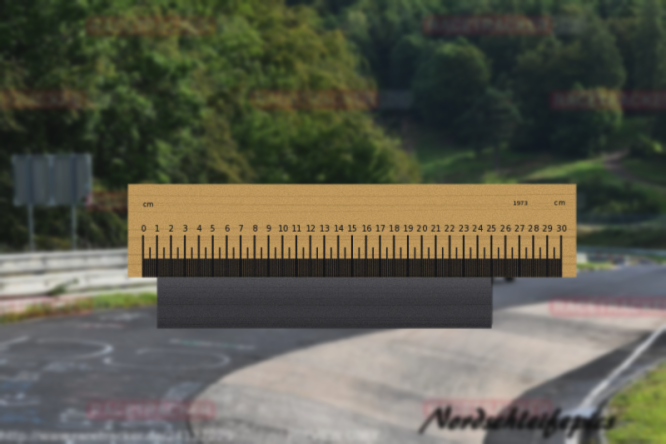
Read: 24 cm
